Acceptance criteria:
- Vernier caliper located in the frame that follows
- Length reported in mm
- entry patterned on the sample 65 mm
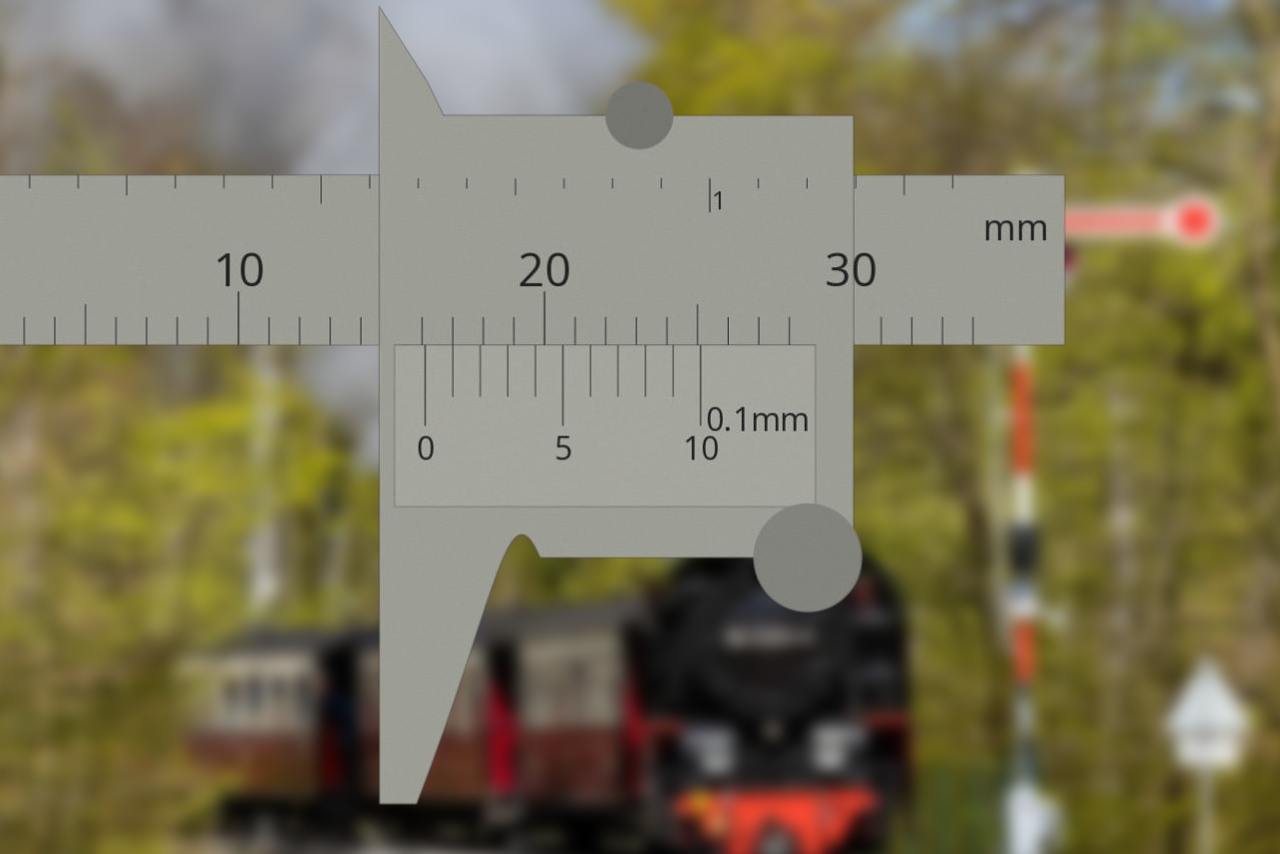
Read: 16.1 mm
